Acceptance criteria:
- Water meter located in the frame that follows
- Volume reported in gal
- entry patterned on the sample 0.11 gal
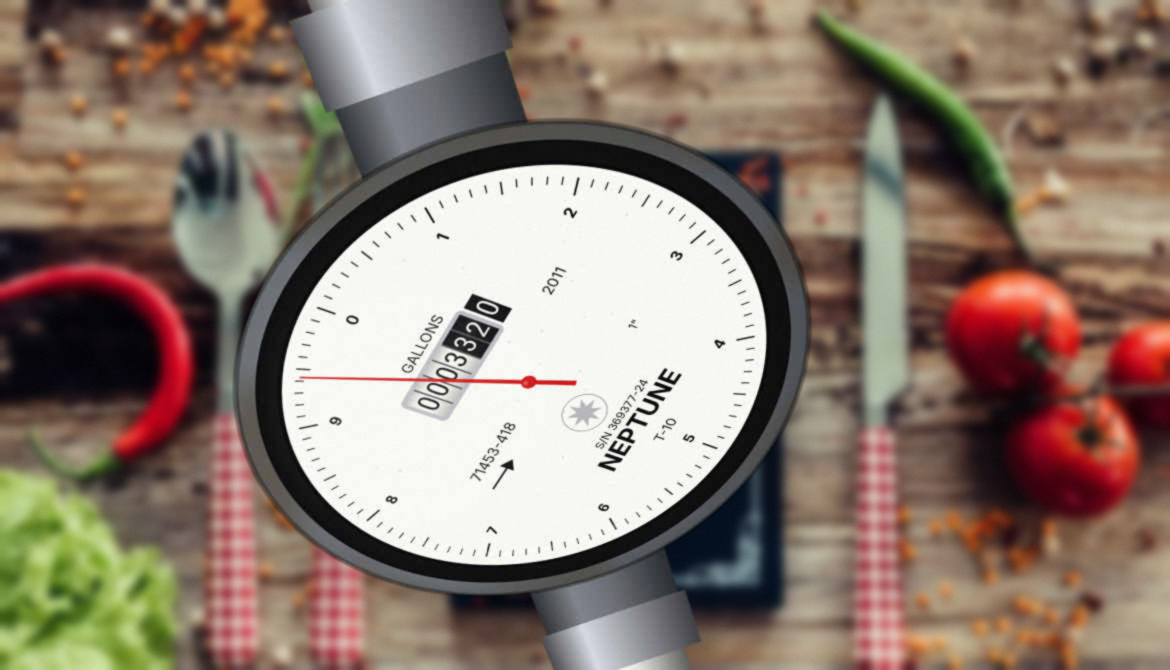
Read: 3319.4 gal
